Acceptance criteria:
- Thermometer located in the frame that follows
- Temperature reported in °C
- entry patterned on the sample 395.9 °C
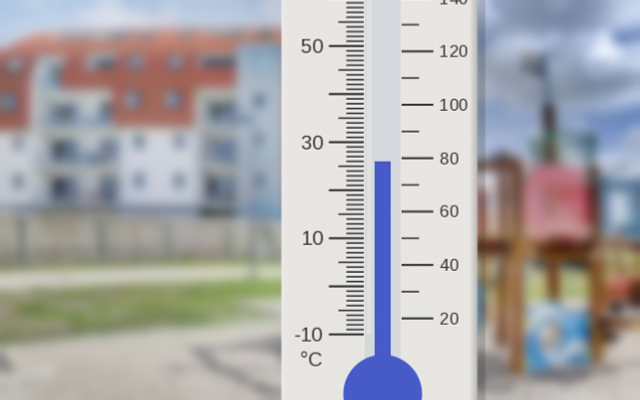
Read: 26 °C
